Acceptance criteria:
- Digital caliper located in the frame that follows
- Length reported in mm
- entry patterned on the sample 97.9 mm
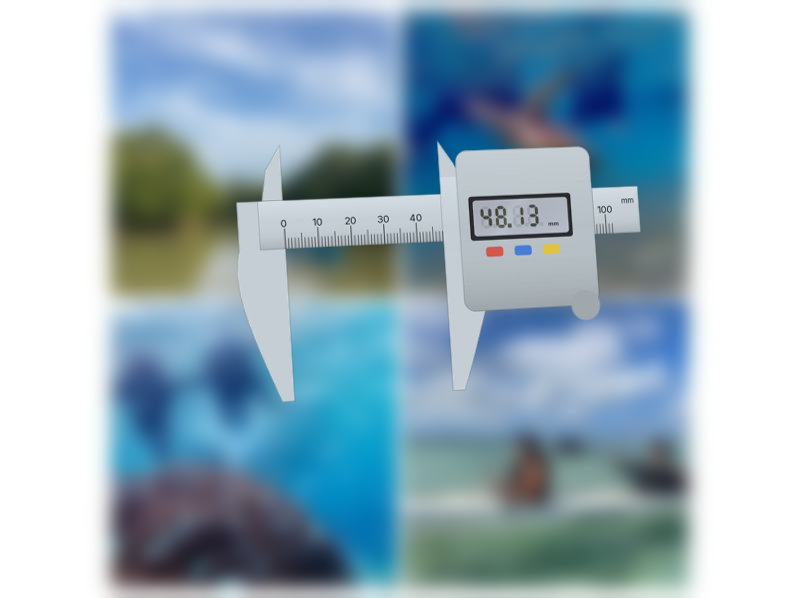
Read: 48.13 mm
